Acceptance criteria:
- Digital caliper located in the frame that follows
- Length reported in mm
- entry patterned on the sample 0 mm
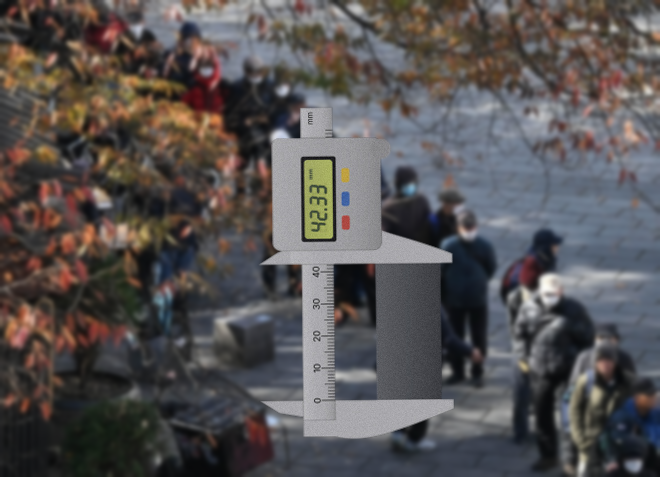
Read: 42.33 mm
